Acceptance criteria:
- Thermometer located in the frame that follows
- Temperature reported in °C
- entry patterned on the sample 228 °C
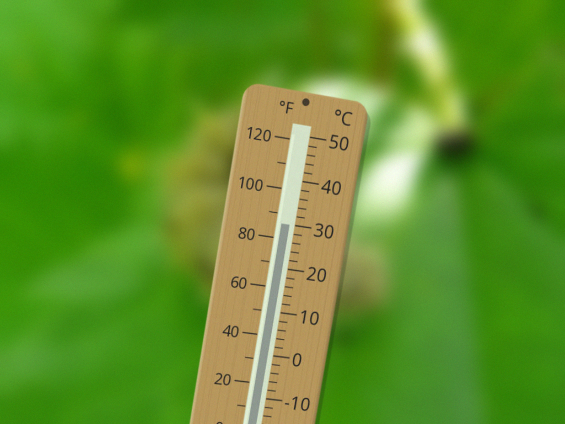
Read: 30 °C
